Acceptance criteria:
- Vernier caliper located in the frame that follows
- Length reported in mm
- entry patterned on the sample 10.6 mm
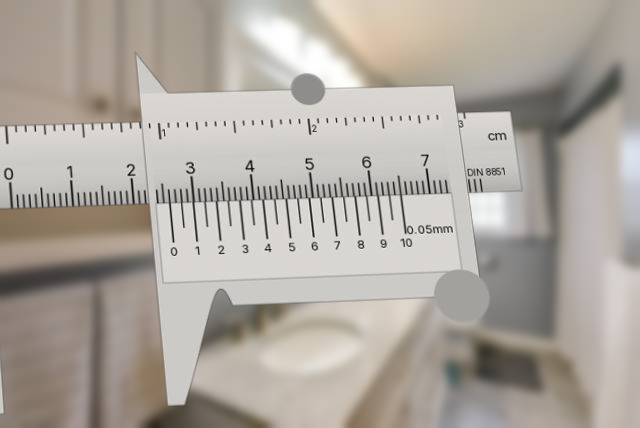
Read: 26.0 mm
